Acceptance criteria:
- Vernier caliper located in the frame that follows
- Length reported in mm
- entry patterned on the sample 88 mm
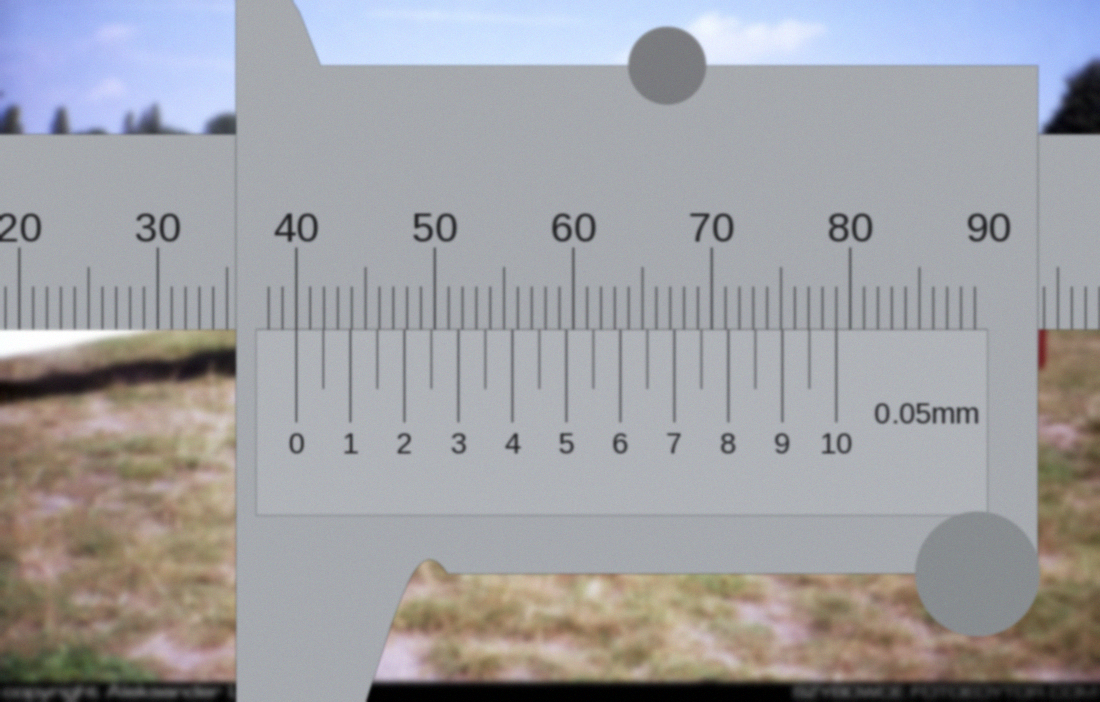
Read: 40.0 mm
